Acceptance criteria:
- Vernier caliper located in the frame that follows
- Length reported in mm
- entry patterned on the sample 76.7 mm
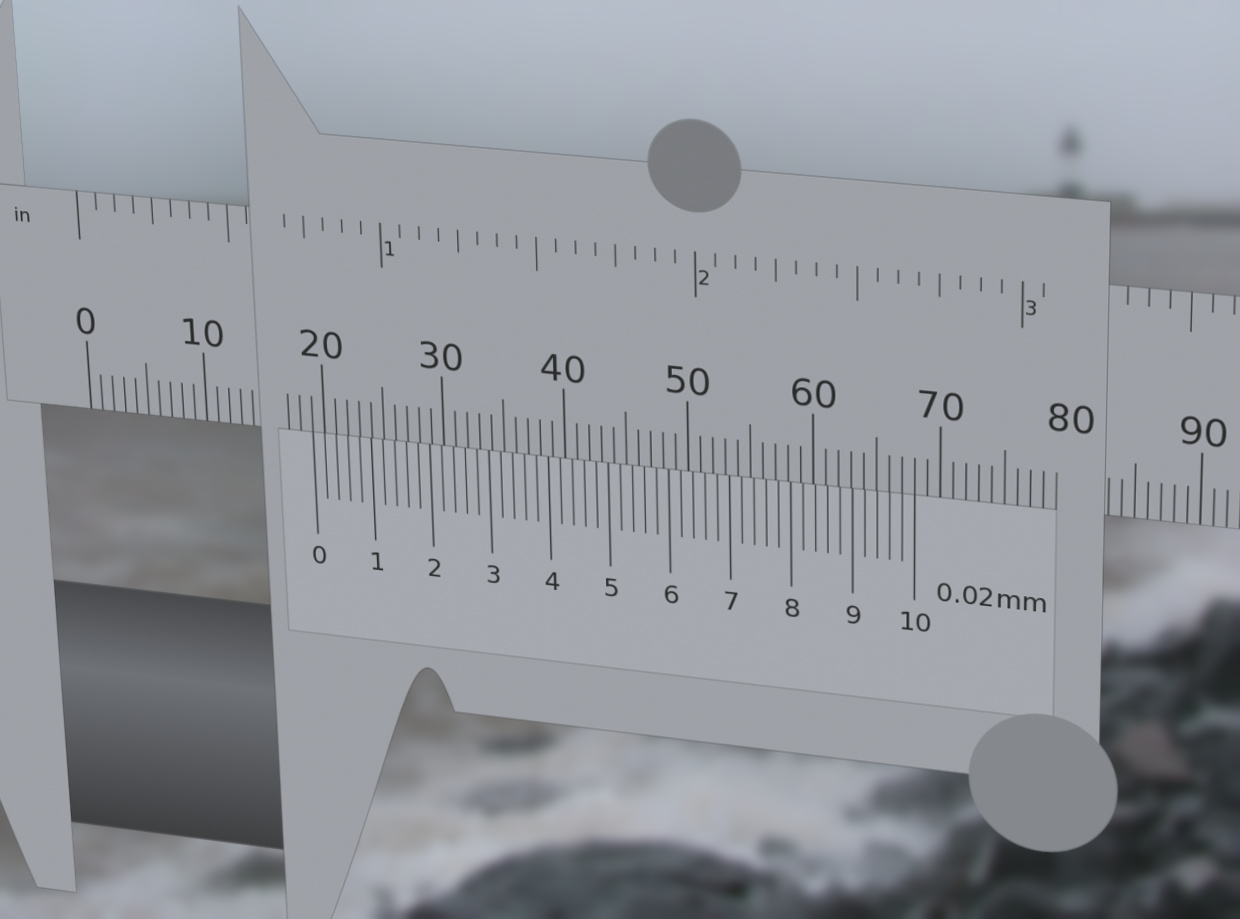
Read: 19.0 mm
